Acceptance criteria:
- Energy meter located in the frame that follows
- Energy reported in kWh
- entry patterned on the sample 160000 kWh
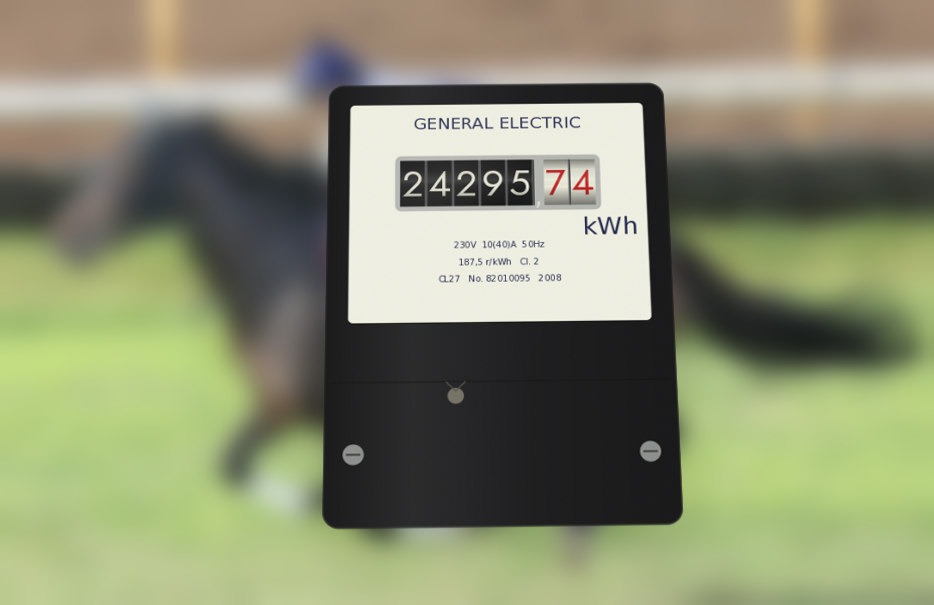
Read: 24295.74 kWh
